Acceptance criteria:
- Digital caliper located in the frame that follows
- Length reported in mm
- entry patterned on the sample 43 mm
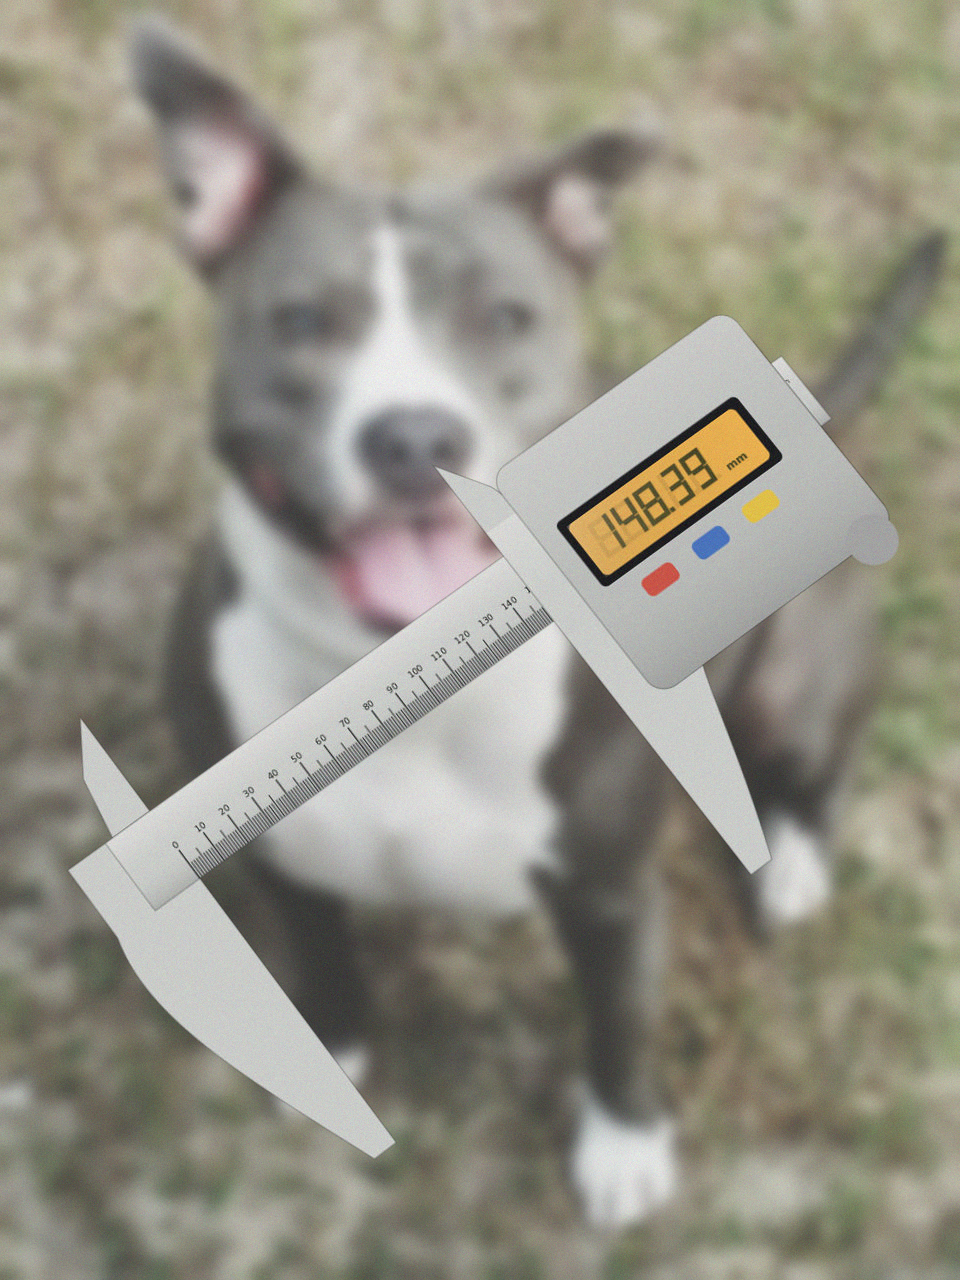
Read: 148.39 mm
